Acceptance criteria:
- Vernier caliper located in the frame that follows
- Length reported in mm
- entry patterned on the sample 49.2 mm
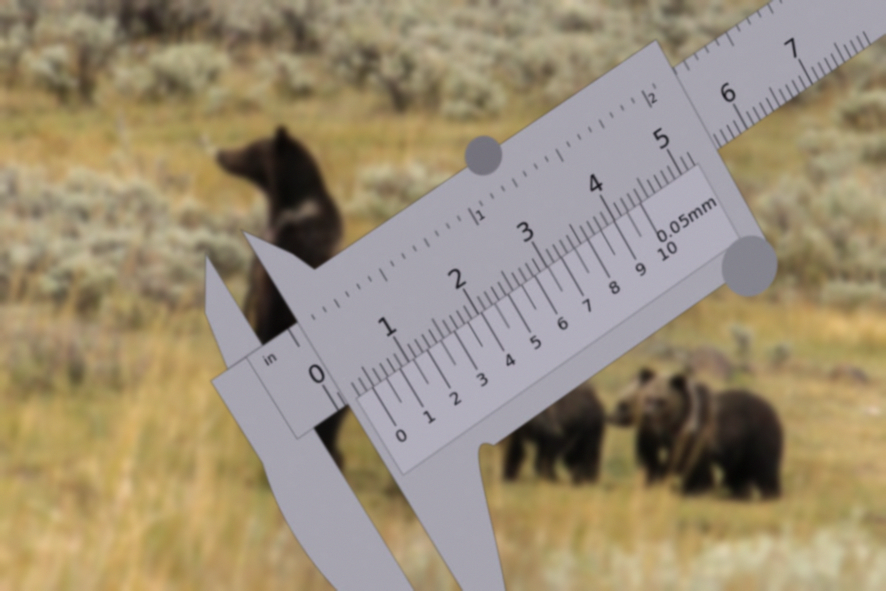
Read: 4.8 mm
